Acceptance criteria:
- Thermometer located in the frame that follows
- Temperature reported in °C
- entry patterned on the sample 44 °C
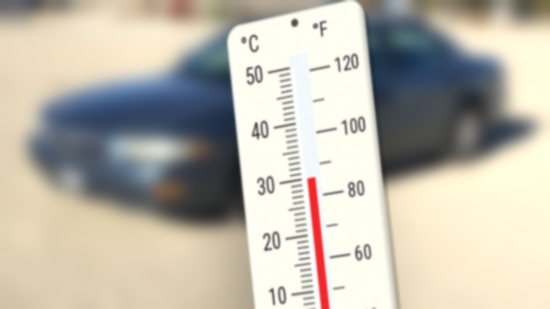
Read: 30 °C
